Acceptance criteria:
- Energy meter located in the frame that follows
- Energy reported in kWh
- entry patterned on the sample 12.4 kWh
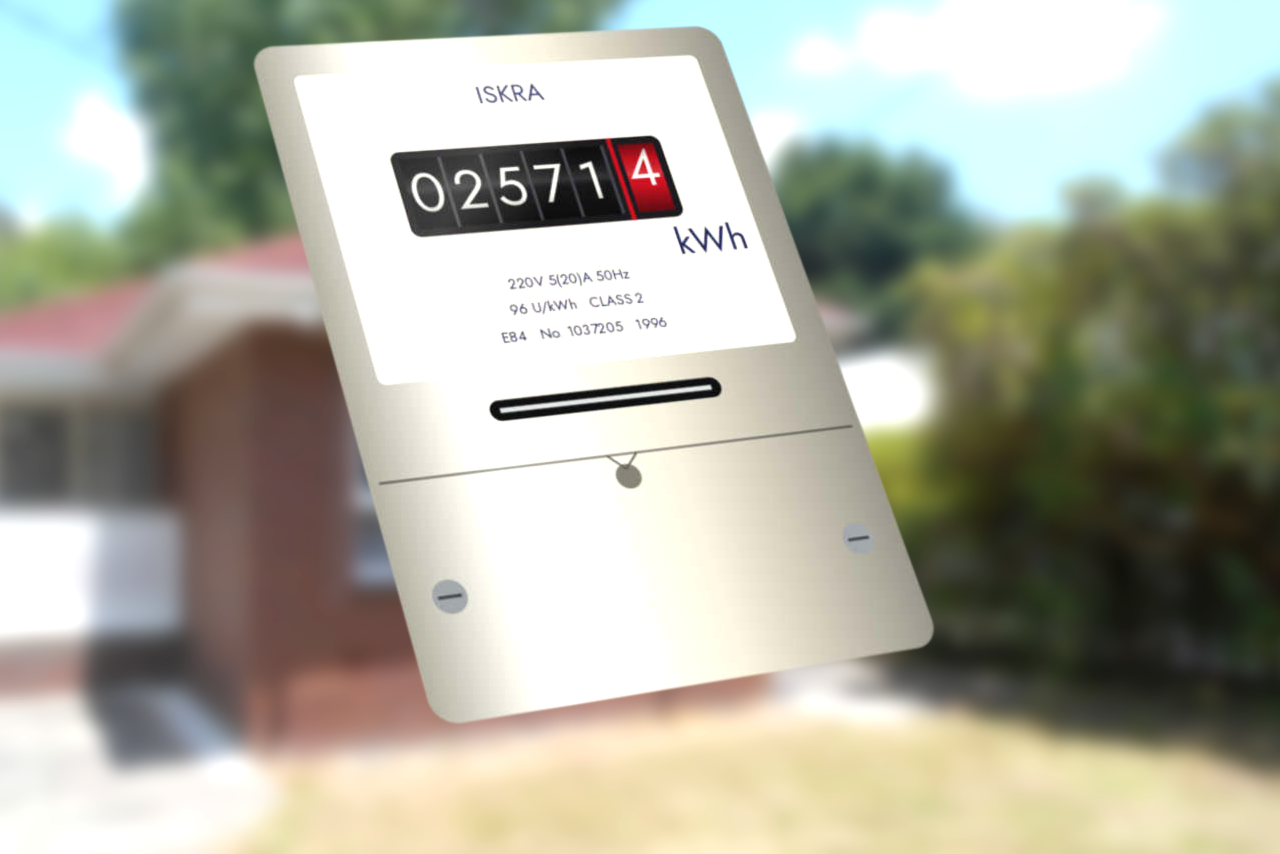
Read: 2571.4 kWh
